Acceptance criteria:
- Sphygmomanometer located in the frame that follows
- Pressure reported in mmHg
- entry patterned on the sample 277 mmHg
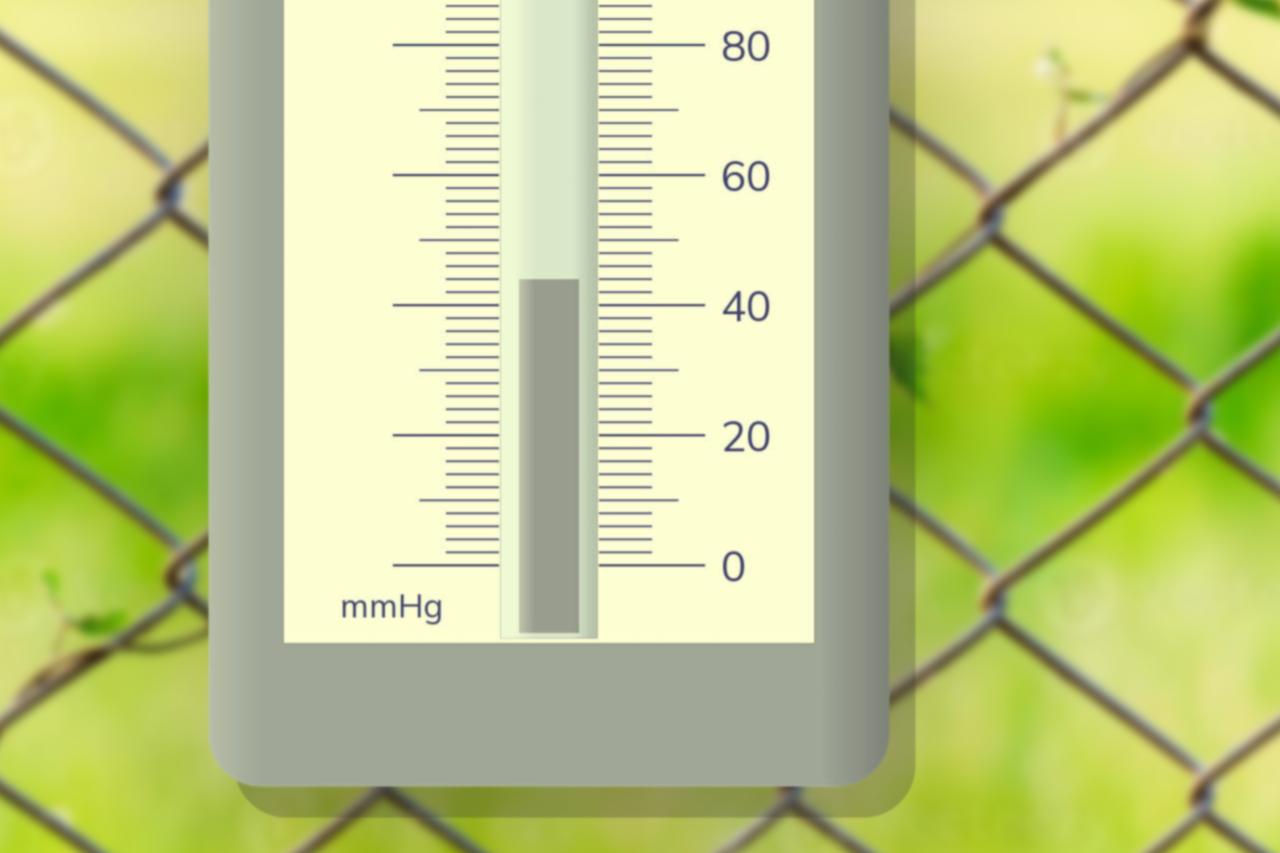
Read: 44 mmHg
